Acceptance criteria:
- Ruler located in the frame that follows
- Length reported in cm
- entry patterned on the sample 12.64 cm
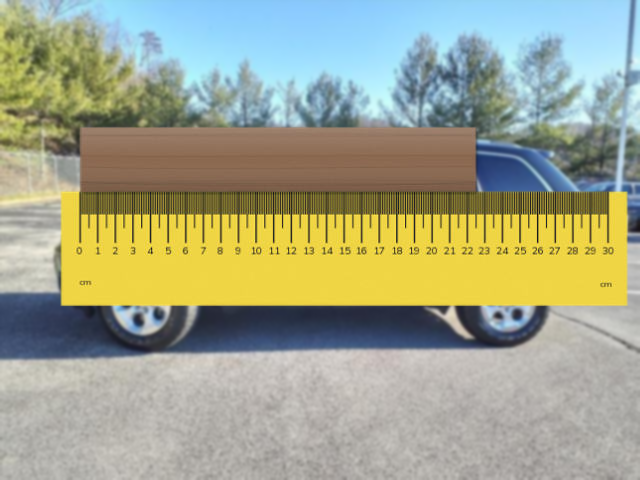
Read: 22.5 cm
